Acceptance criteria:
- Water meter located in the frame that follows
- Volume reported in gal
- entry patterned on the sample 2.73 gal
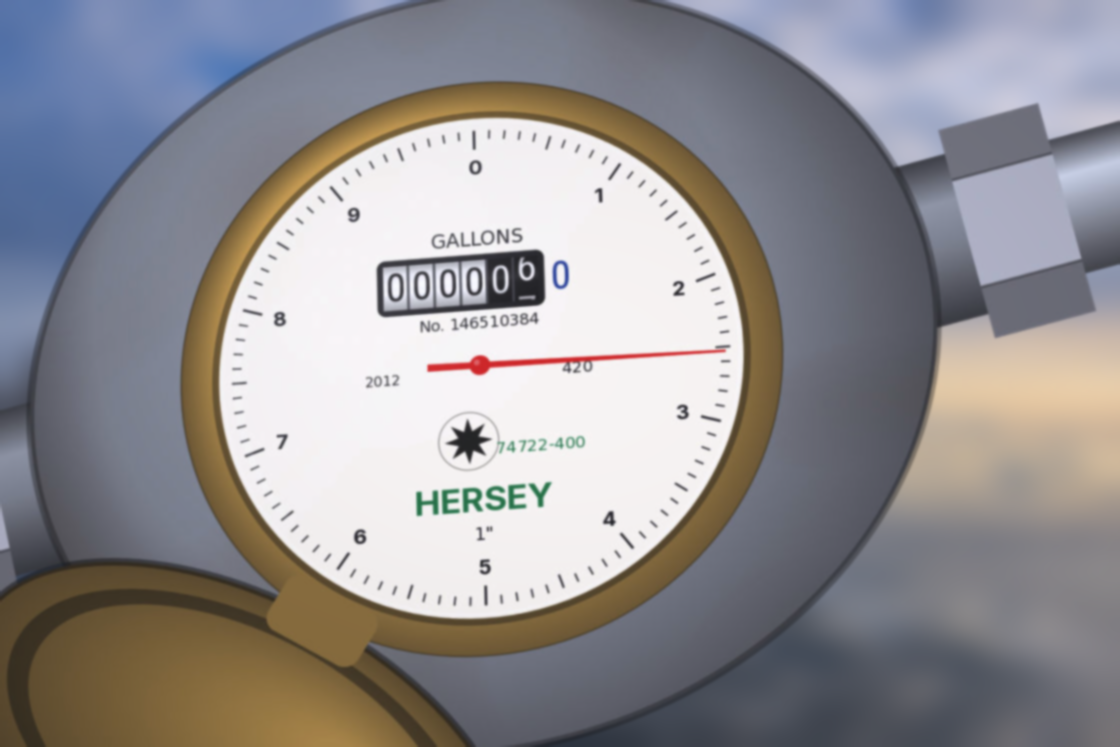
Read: 62.5 gal
